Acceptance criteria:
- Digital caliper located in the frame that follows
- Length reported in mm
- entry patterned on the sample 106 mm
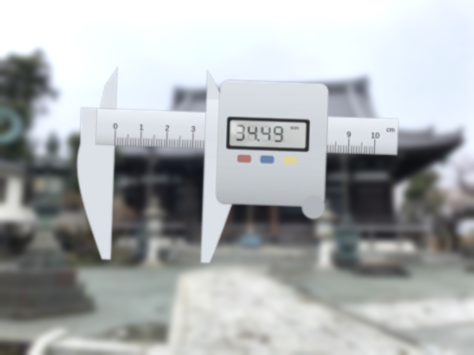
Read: 34.49 mm
